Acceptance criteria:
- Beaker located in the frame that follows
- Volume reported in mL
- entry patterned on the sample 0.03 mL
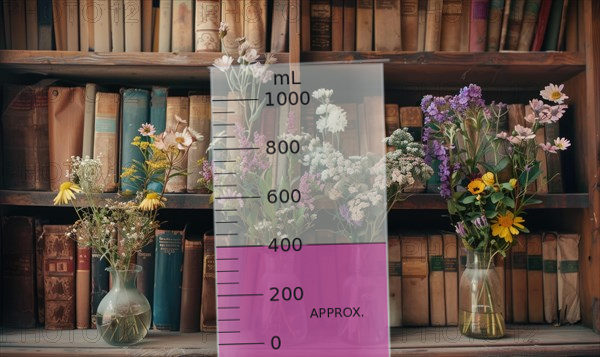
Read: 400 mL
